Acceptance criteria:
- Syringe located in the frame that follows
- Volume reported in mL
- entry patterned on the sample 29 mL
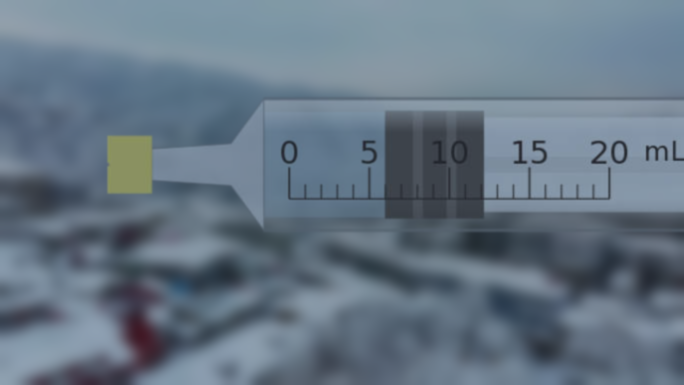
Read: 6 mL
